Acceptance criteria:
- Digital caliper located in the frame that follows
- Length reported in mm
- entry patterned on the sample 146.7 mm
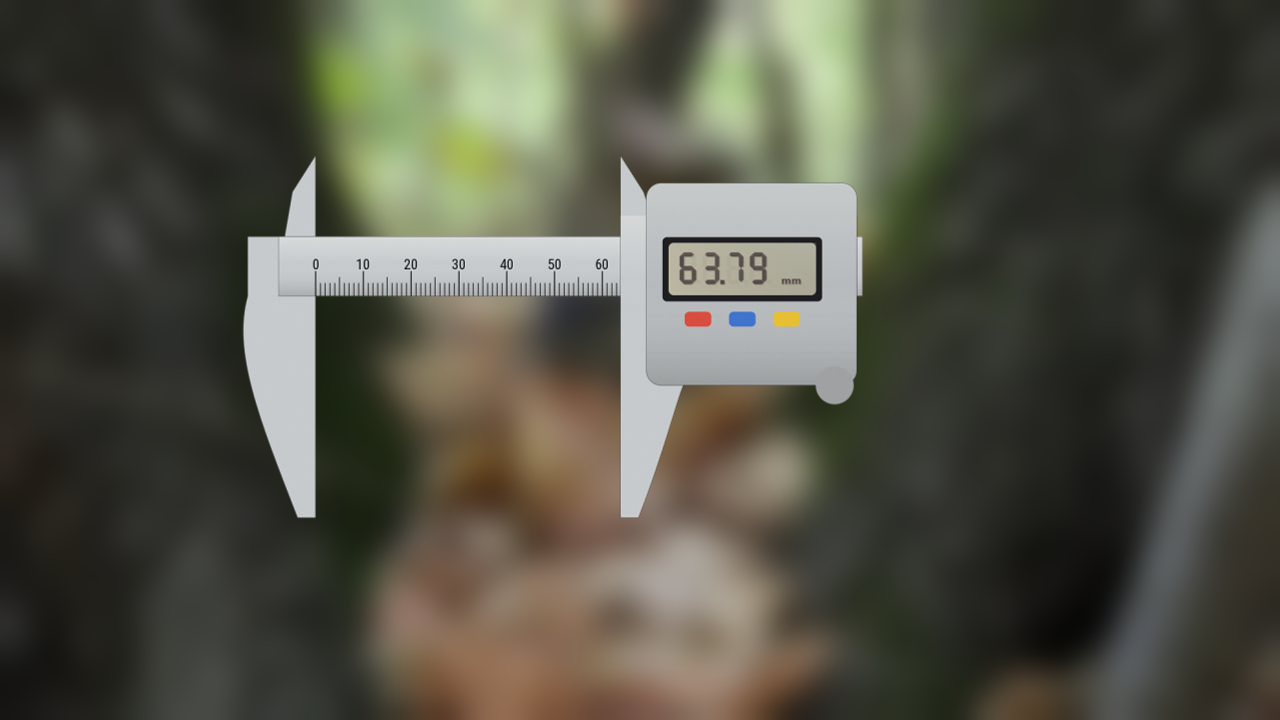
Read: 63.79 mm
